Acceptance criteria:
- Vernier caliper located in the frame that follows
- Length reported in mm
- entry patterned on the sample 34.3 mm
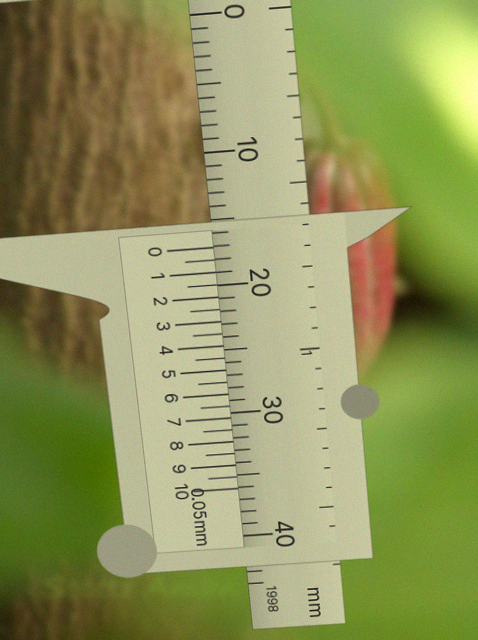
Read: 17.1 mm
